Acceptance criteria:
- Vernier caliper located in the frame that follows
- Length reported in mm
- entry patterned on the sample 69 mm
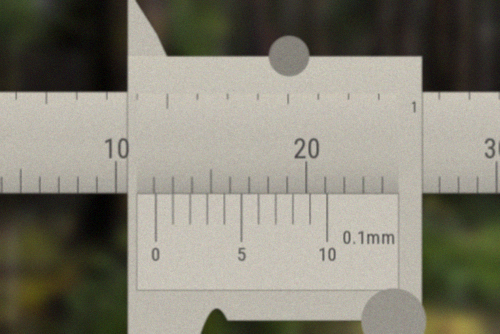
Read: 12.1 mm
